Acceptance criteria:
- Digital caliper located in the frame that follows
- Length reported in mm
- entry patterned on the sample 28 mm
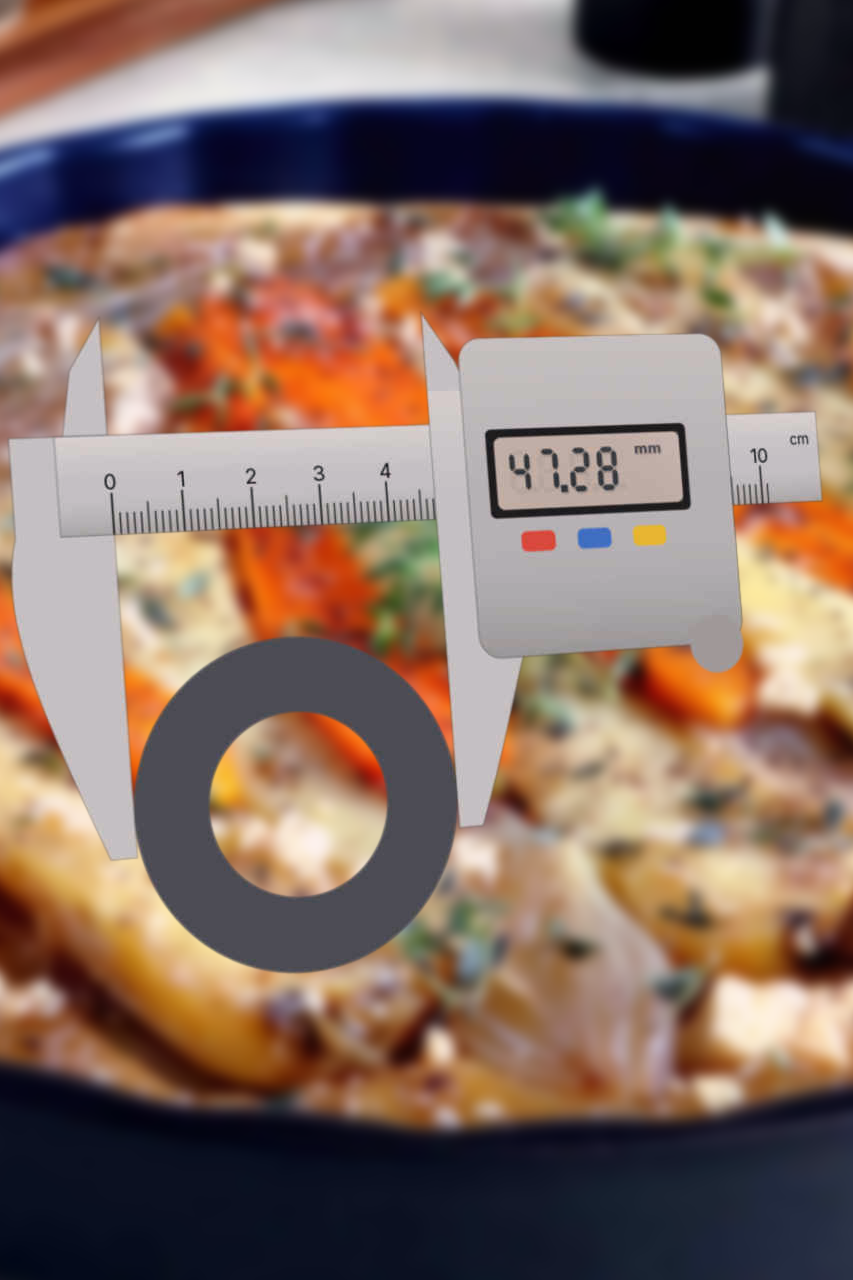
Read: 47.28 mm
